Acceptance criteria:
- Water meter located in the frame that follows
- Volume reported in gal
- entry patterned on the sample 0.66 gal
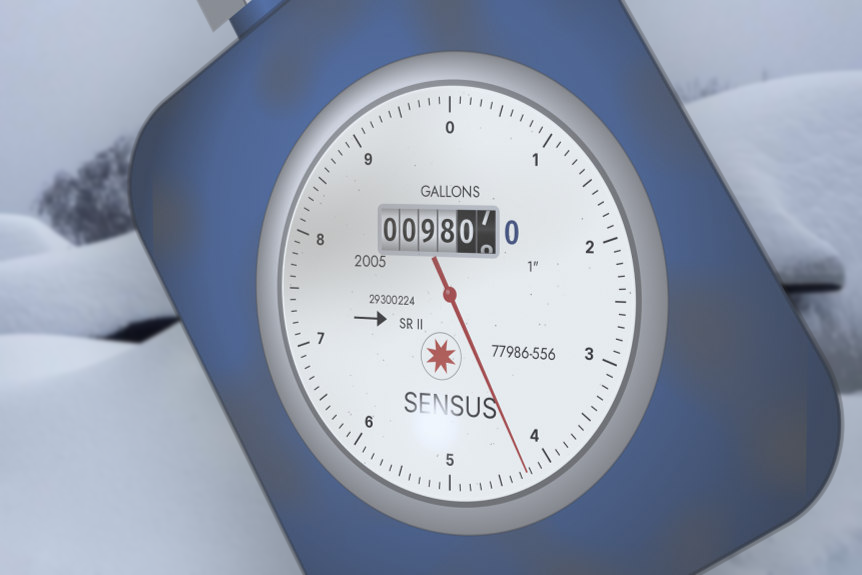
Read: 98074.2 gal
